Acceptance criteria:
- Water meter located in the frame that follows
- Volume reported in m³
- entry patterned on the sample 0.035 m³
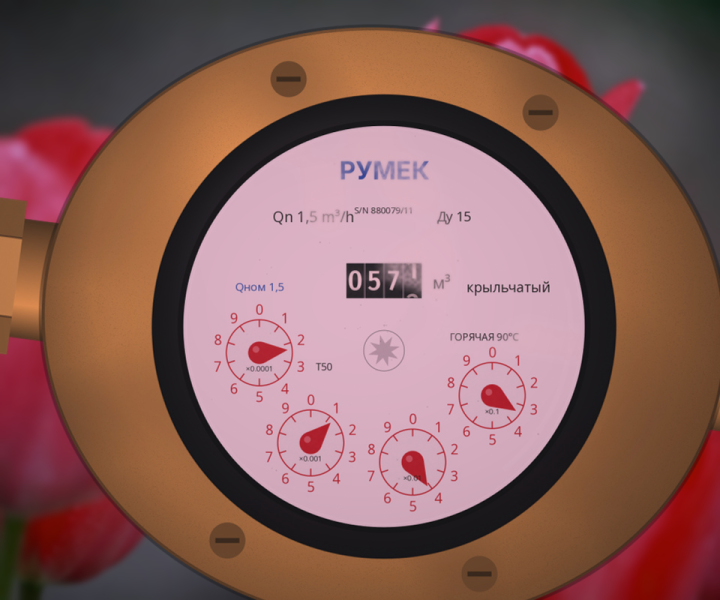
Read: 571.3412 m³
